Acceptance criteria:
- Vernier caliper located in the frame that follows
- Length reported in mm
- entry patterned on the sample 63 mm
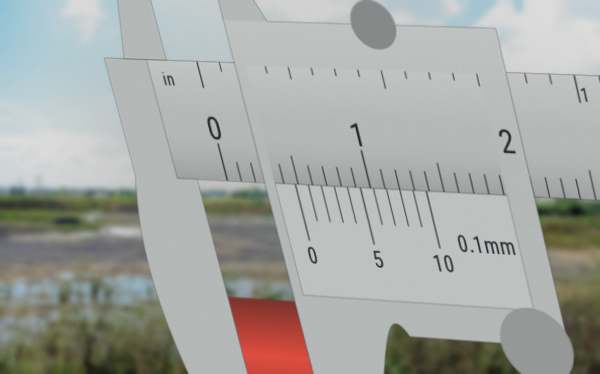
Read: 4.8 mm
